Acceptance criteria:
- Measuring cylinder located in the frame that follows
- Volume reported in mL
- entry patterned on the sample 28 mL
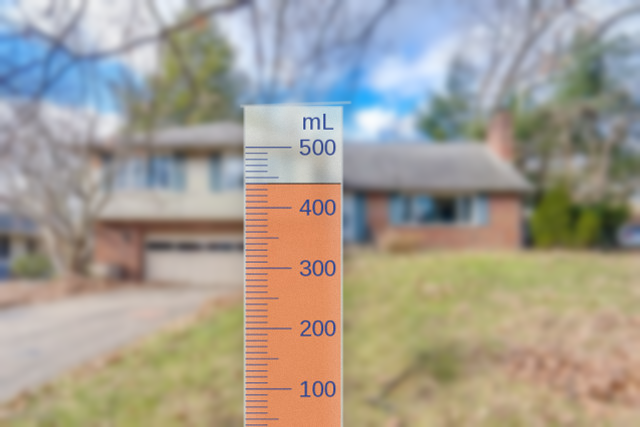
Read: 440 mL
